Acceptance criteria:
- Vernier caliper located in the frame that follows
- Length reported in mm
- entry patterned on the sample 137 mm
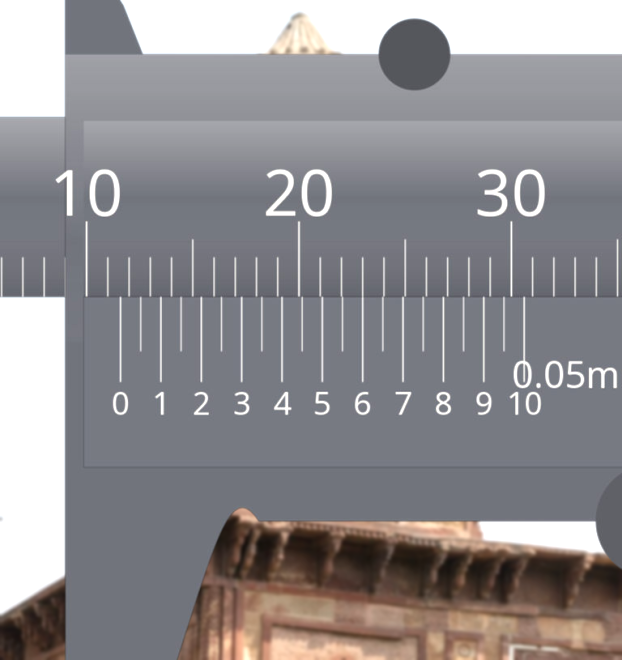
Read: 11.60 mm
